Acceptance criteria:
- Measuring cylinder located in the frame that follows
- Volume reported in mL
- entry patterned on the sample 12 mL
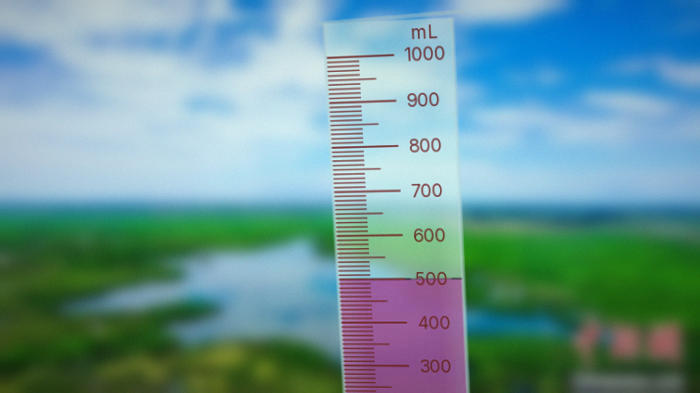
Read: 500 mL
